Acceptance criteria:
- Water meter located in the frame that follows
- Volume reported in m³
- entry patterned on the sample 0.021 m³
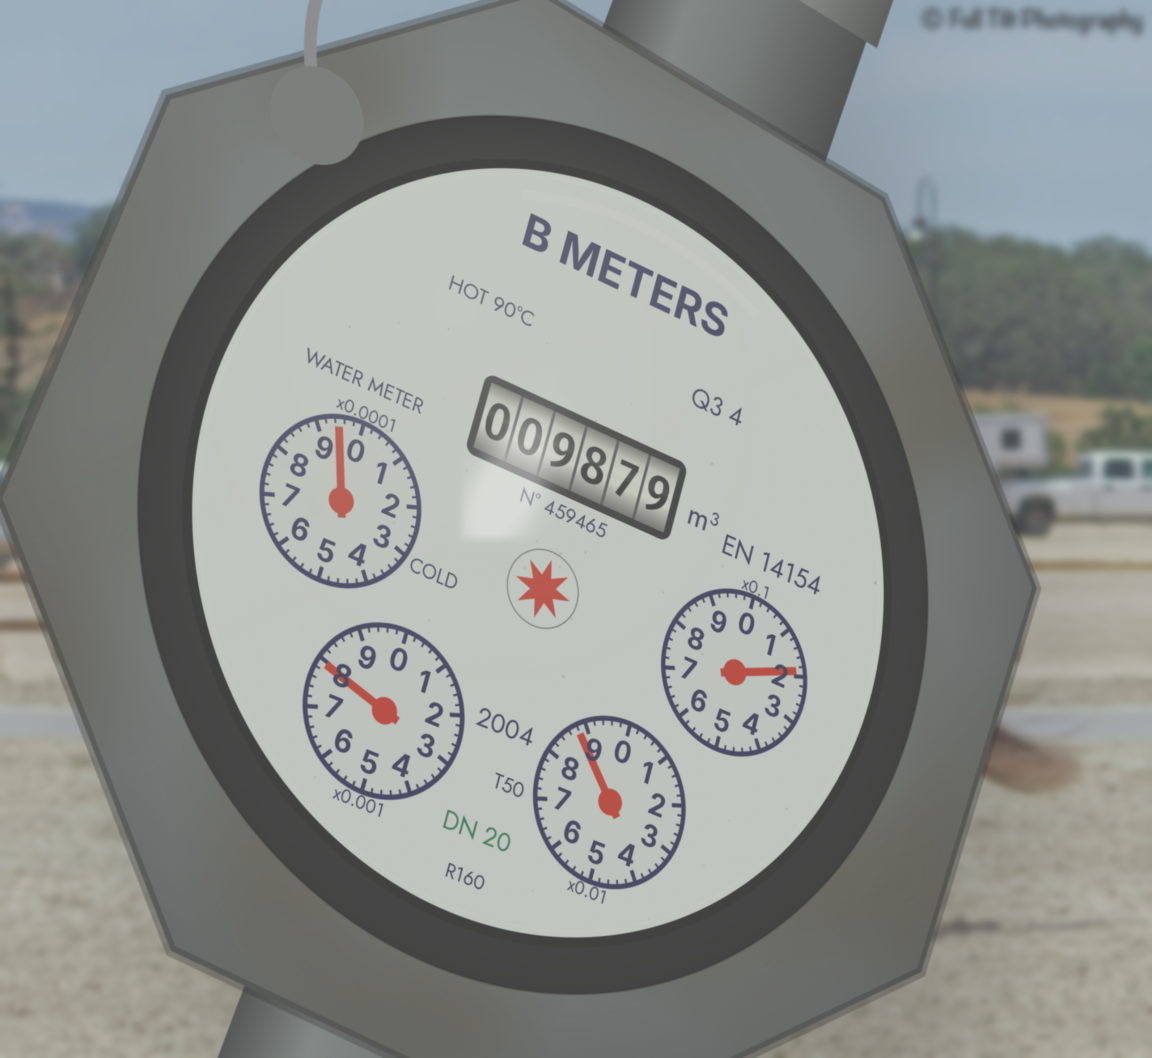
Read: 9879.1879 m³
